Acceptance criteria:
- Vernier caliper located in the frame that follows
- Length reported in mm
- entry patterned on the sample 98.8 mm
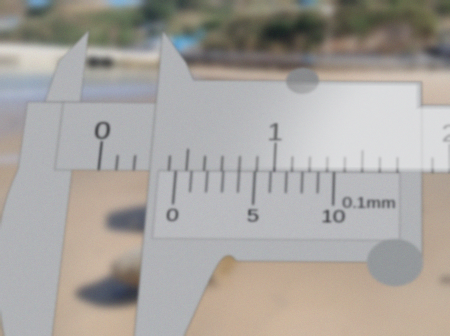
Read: 4.4 mm
